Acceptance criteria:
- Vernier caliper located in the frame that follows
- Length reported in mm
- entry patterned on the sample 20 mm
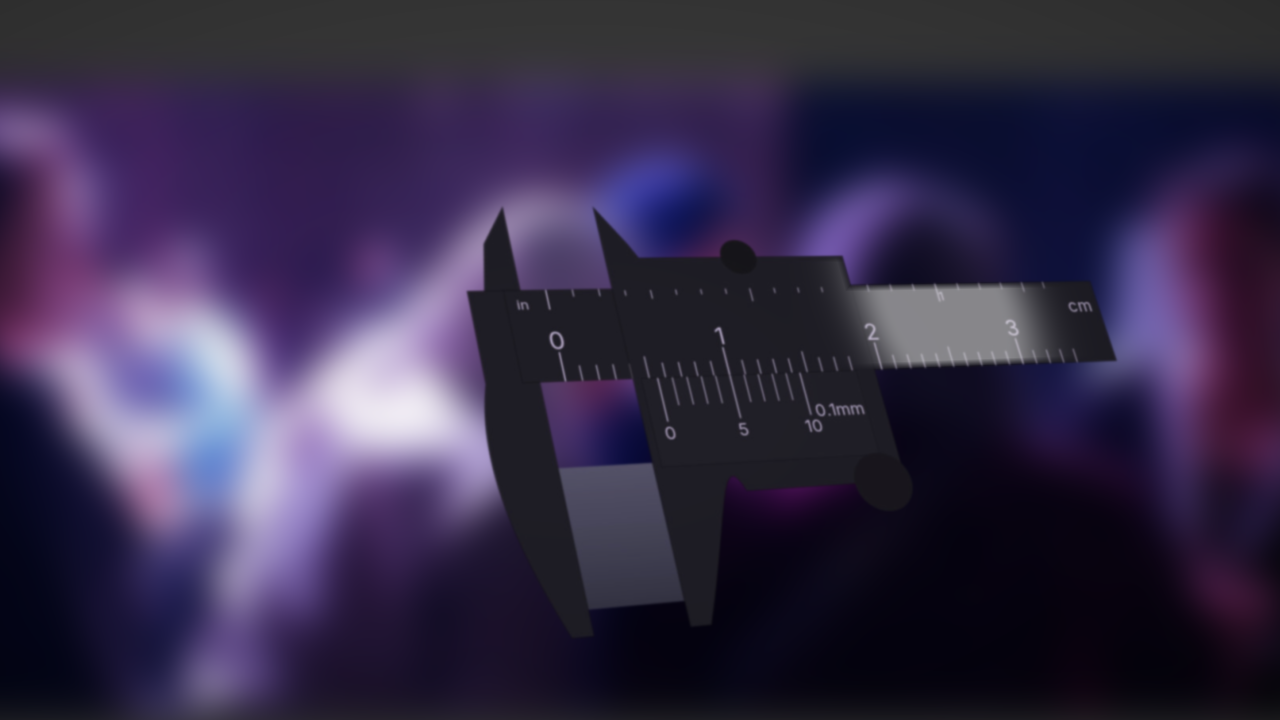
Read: 5.5 mm
